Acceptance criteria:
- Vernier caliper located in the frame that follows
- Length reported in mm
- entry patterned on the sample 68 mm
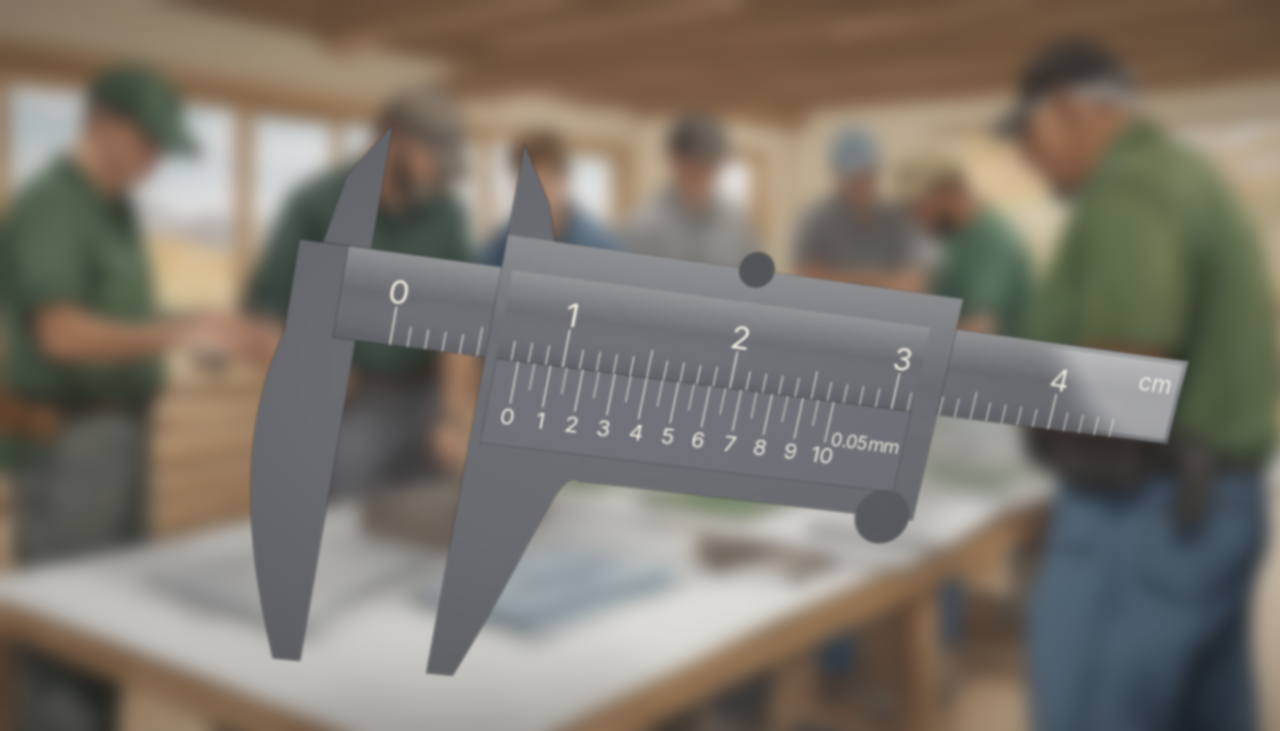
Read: 7.4 mm
